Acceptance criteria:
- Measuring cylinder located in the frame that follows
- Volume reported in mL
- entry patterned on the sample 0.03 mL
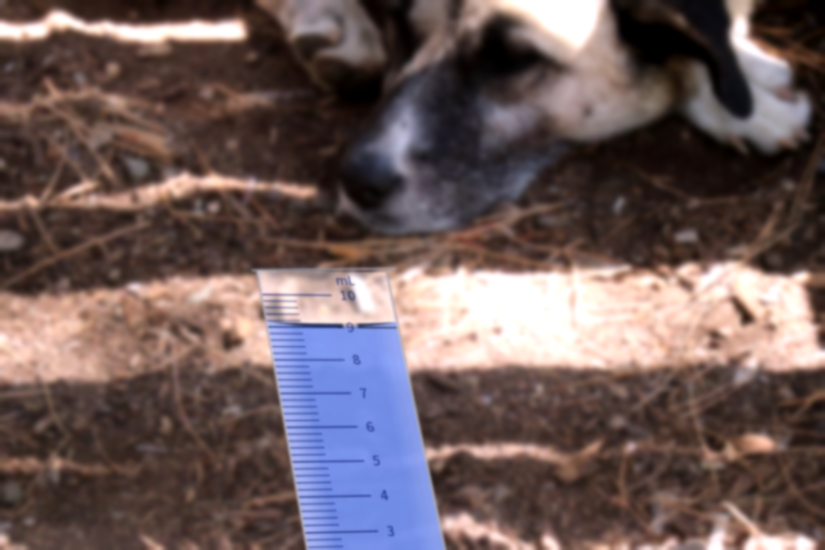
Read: 9 mL
